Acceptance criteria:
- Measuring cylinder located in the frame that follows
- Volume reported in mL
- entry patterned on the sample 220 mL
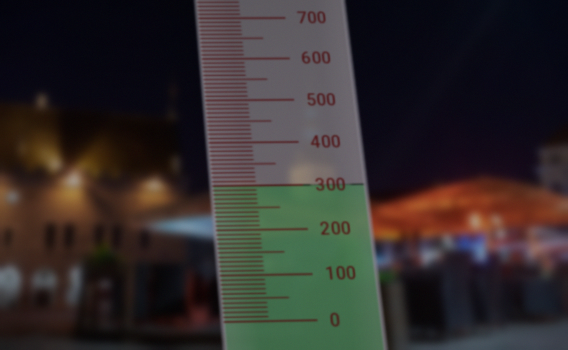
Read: 300 mL
